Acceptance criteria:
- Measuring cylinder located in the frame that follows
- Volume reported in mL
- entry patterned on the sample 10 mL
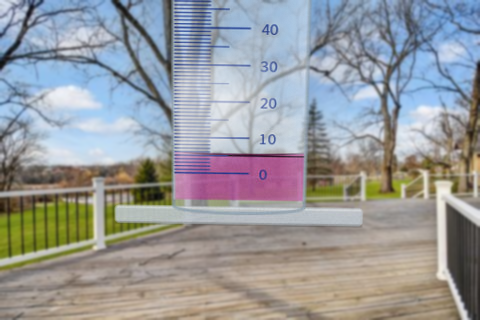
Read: 5 mL
